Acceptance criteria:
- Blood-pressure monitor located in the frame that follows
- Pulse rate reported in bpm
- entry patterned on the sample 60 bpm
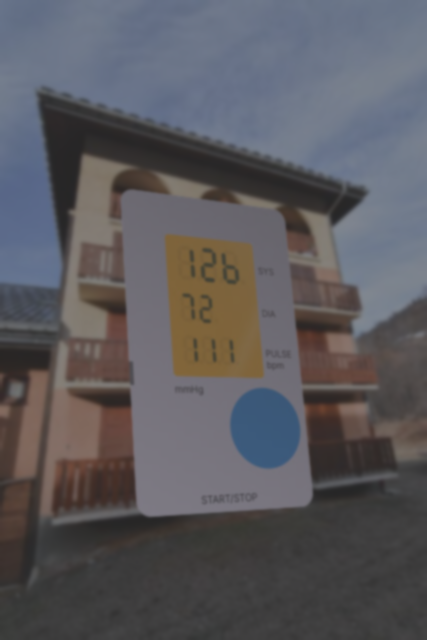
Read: 111 bpm
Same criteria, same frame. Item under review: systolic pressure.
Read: 126 mmHg
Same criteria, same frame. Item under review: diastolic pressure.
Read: 72 mmHg
